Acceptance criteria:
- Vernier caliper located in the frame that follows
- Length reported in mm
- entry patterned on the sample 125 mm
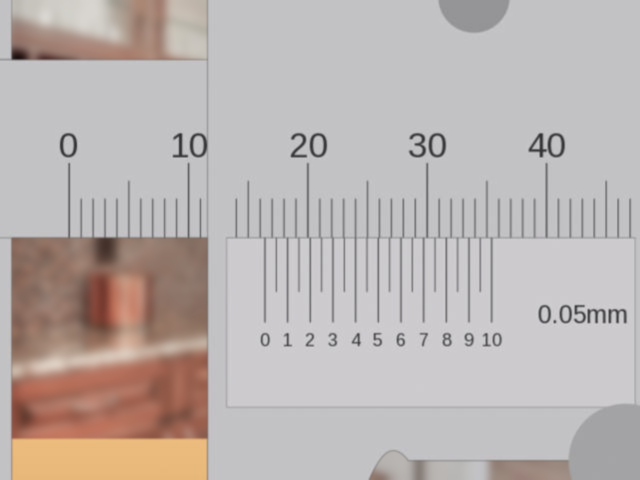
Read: 16.4 mm
